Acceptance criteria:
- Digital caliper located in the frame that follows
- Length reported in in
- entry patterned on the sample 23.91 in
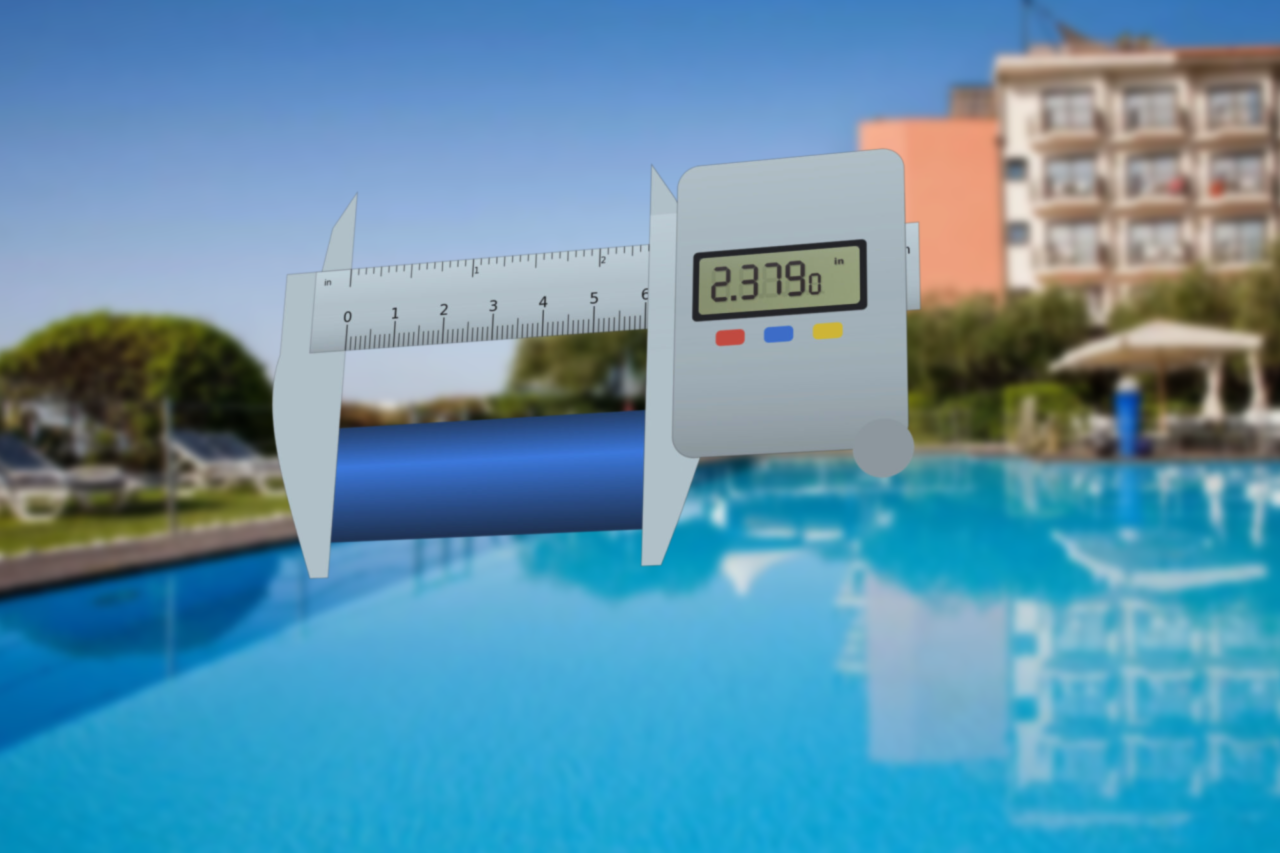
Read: 2.3790 in
